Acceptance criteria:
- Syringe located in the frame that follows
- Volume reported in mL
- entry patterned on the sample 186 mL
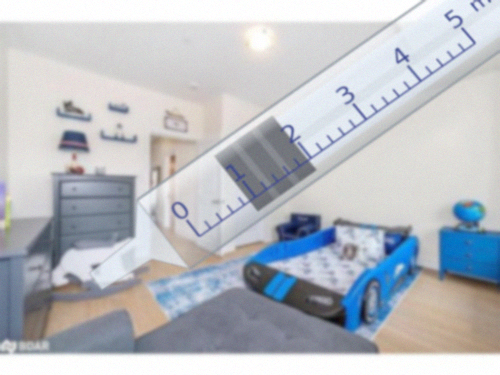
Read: 0.9 mL
